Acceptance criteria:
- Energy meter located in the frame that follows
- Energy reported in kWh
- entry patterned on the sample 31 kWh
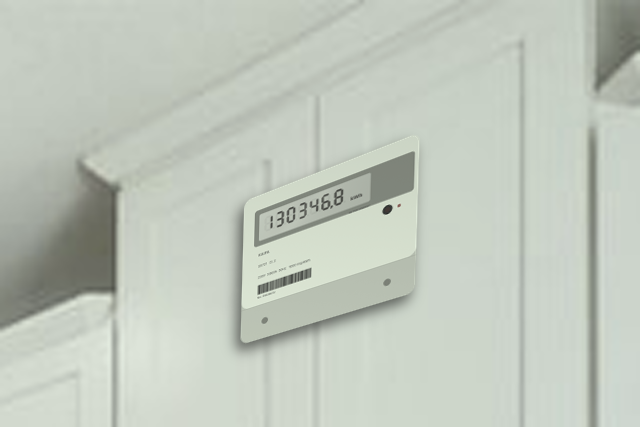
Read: 130346.8 kWh
